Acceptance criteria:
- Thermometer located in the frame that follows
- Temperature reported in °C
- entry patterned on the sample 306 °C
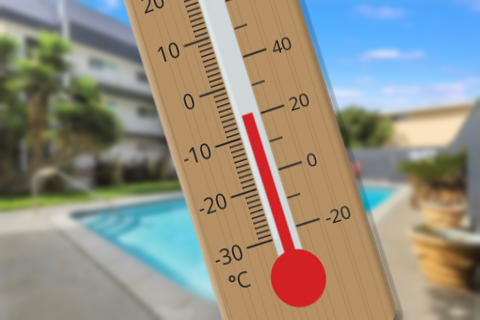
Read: -6 °C
